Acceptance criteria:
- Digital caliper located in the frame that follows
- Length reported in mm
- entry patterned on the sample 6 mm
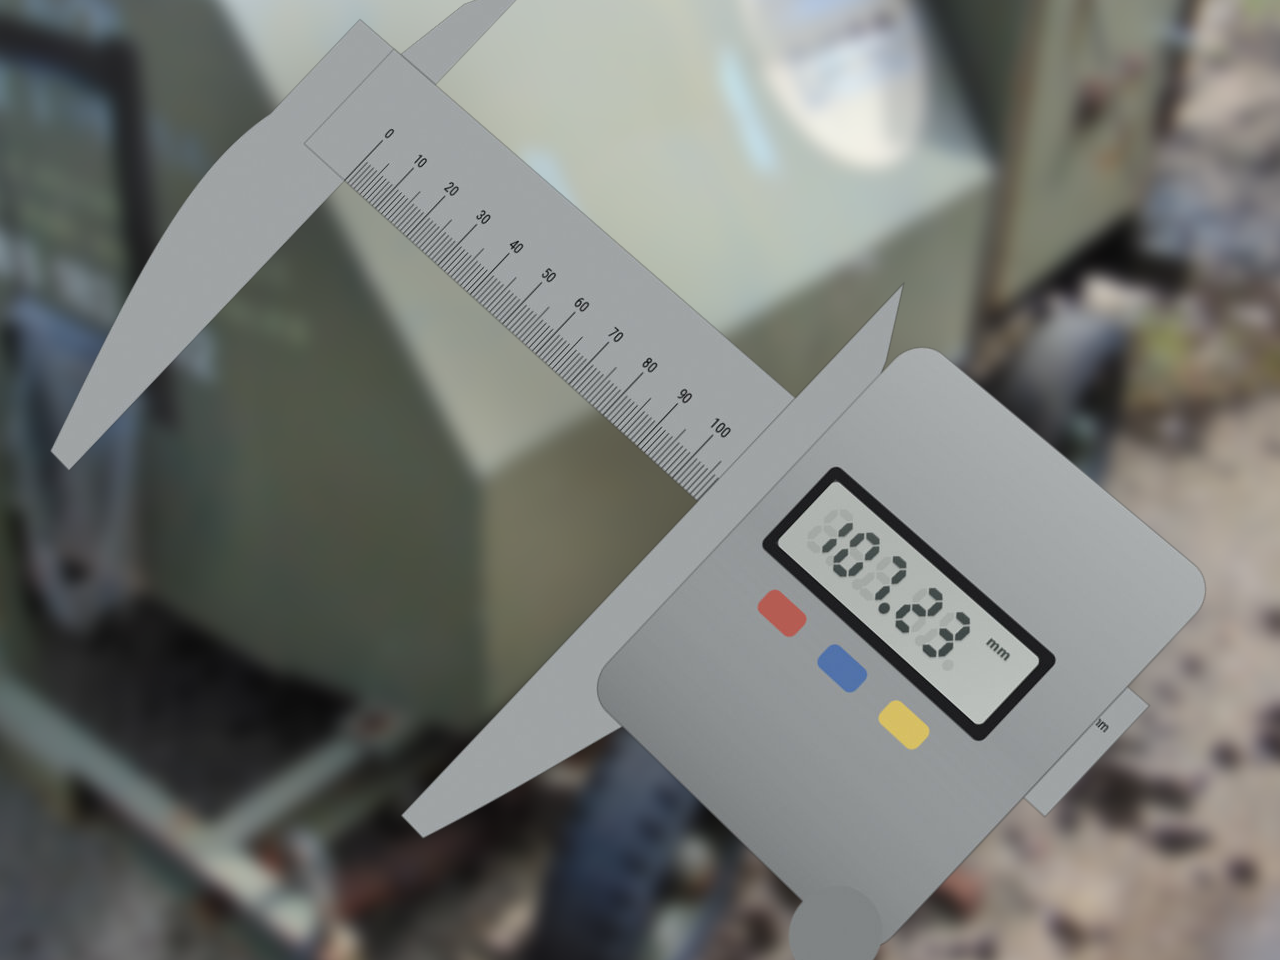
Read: 107.23 mm
